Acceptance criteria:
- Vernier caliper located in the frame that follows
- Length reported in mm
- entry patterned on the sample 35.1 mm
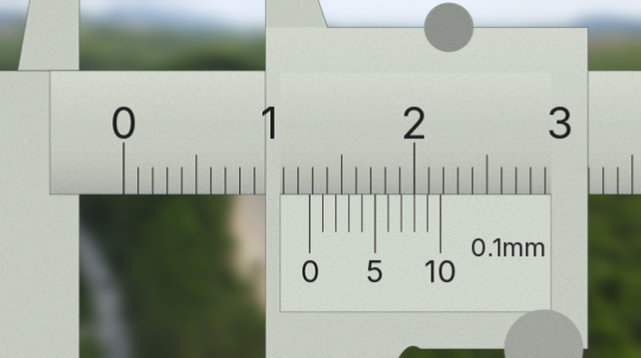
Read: 12.8 mm
